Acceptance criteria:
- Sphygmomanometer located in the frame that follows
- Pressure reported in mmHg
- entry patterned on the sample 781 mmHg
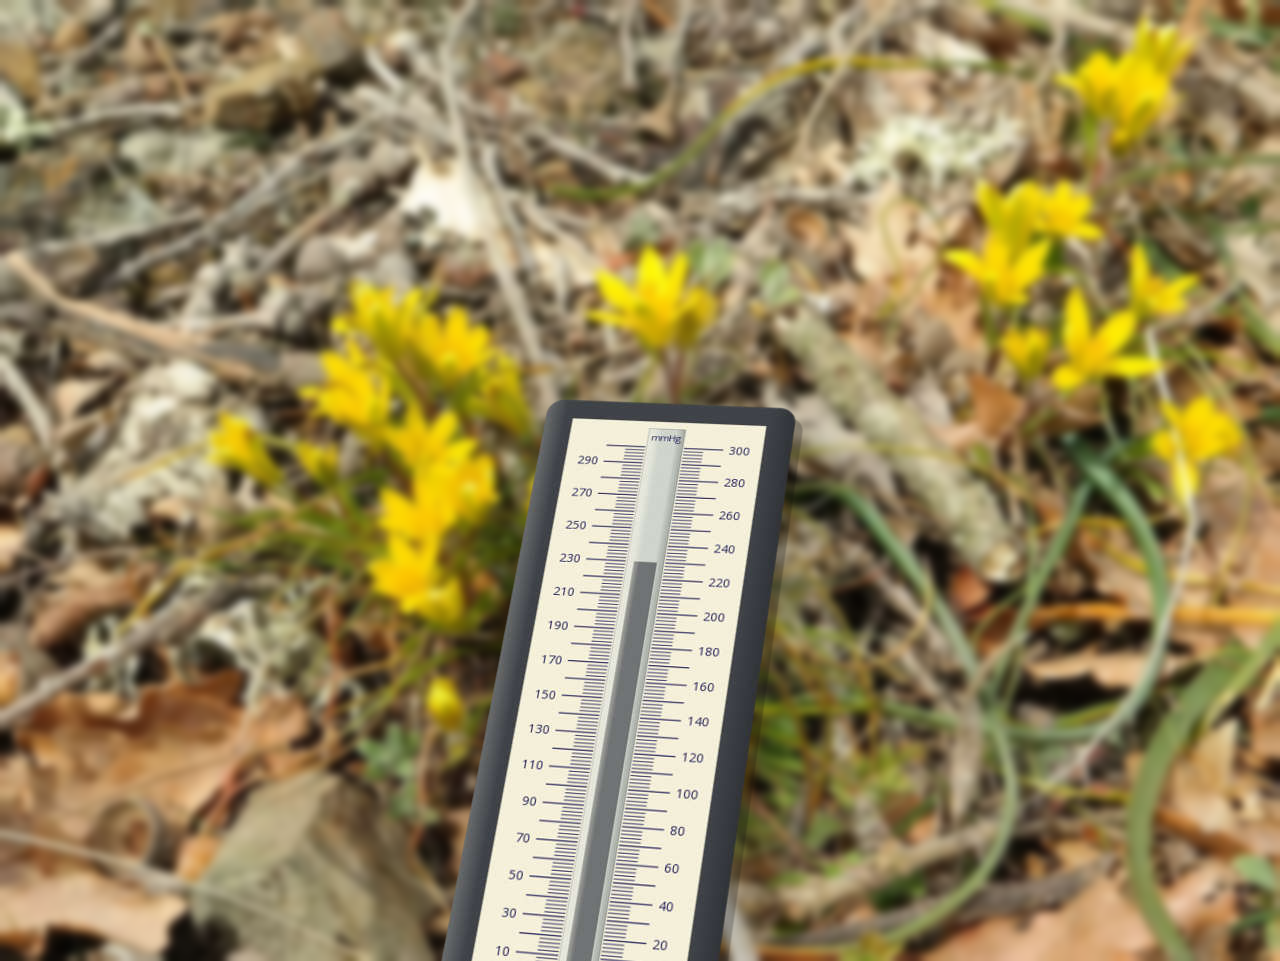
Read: 230 mmHg
